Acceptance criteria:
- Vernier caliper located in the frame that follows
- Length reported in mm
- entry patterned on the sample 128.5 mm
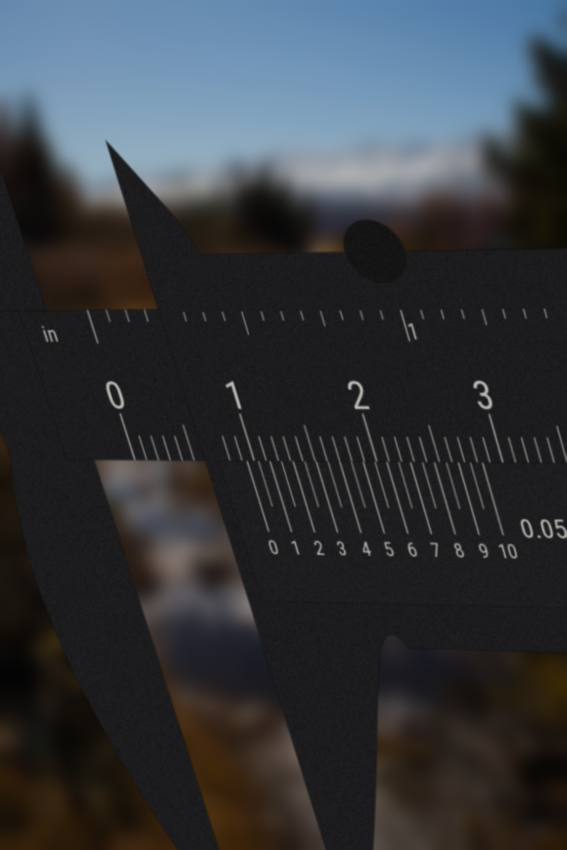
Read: 9.4 mm
